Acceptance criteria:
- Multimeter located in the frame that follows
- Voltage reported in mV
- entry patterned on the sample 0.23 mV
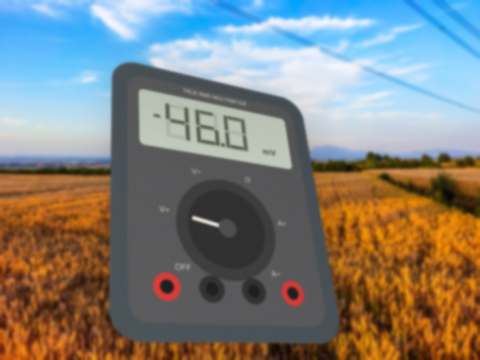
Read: -46.0 mV
